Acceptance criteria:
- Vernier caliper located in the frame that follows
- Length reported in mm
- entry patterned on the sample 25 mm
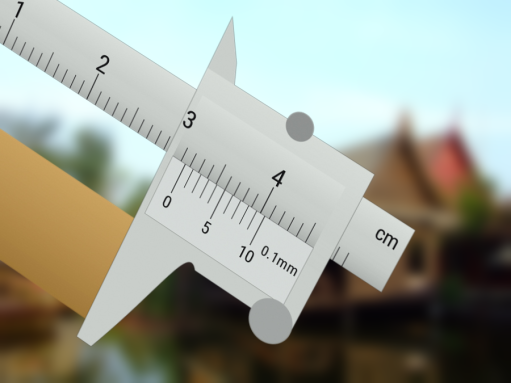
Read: 31.5 mm
